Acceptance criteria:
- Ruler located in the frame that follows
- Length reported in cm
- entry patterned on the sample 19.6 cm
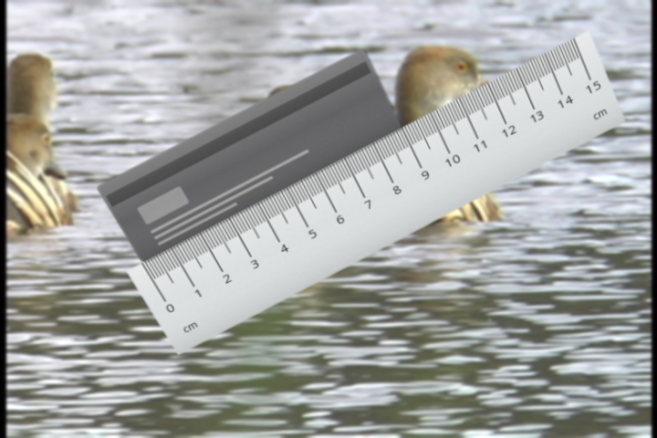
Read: 9 cm
